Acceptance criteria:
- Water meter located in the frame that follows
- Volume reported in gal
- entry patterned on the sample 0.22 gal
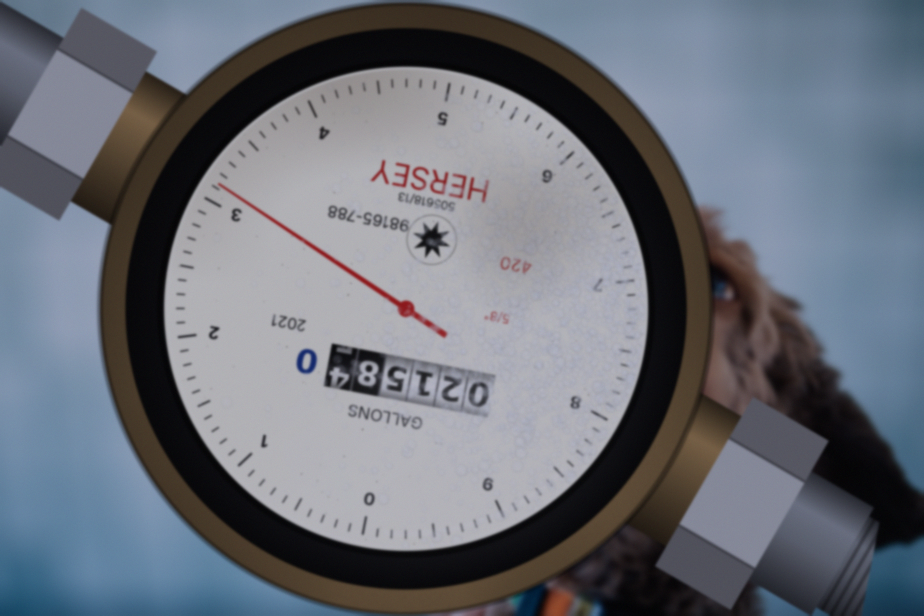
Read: 215843.1 gal
